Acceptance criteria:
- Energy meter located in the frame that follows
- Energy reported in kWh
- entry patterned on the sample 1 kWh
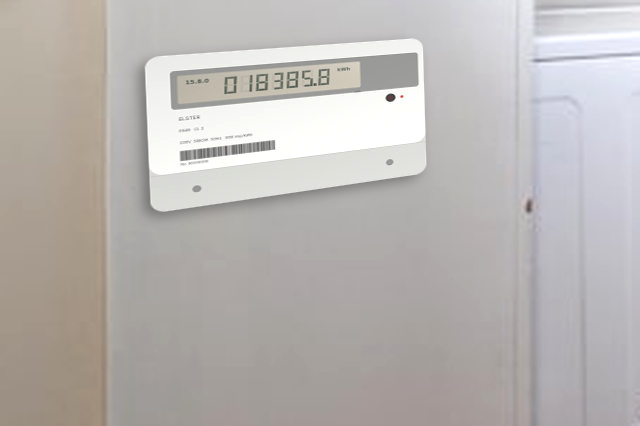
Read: 18385.8 kWh
